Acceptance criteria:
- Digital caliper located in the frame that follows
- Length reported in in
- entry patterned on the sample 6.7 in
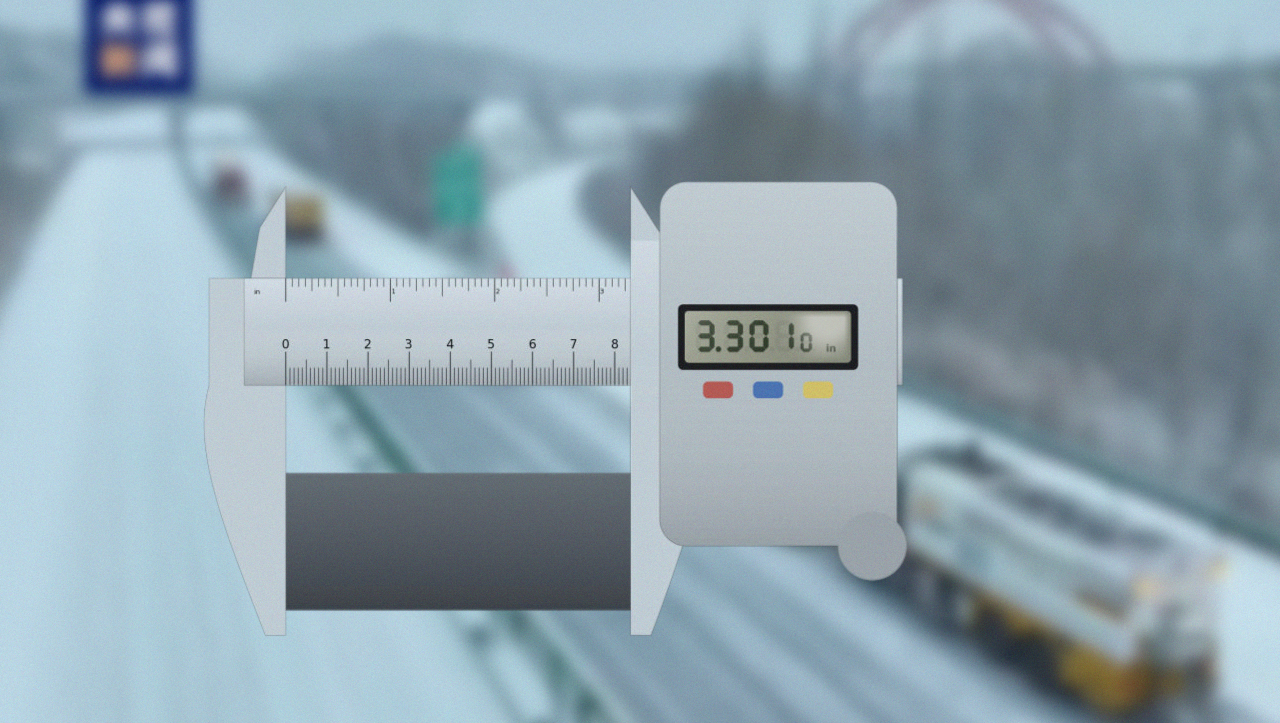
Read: 3.3010 in
